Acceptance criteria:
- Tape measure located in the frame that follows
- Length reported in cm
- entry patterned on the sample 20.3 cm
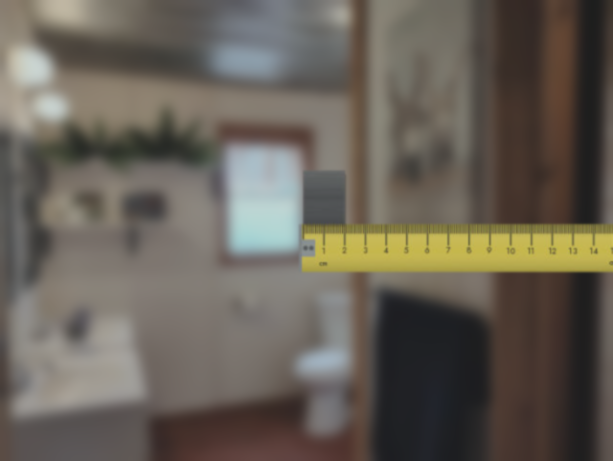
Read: 2 cm
